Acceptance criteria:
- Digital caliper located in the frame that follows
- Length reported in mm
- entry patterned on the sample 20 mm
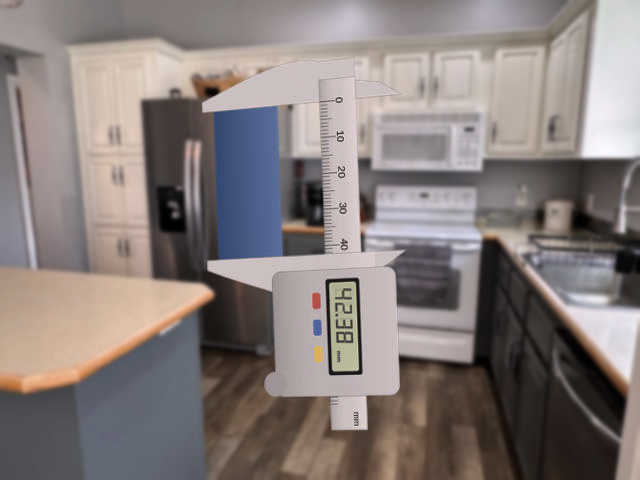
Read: 42.38 mm
